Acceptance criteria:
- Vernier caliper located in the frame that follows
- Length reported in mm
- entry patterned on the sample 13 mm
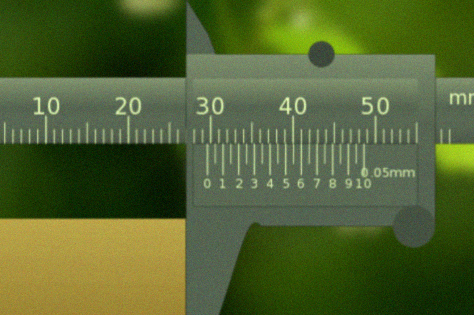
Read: 29.6 mm
